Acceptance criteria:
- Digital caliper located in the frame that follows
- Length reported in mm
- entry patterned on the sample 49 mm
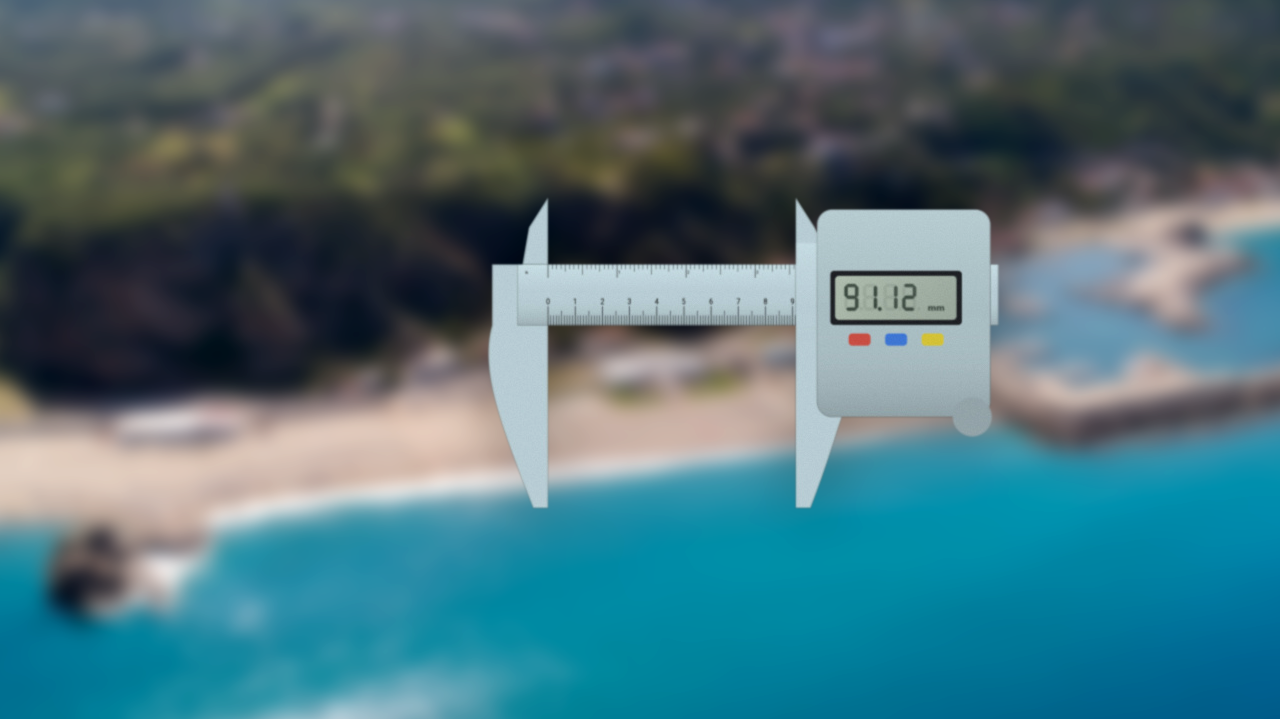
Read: 91.12 mm
